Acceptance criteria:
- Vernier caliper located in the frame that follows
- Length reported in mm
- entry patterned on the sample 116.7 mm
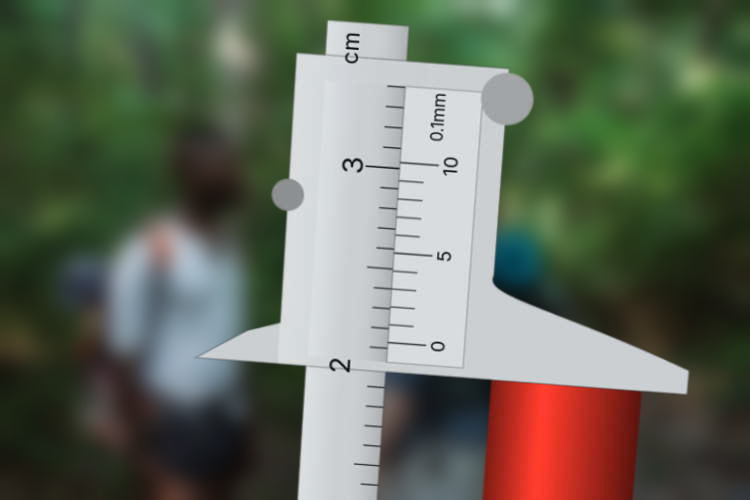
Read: 21.3 mm
